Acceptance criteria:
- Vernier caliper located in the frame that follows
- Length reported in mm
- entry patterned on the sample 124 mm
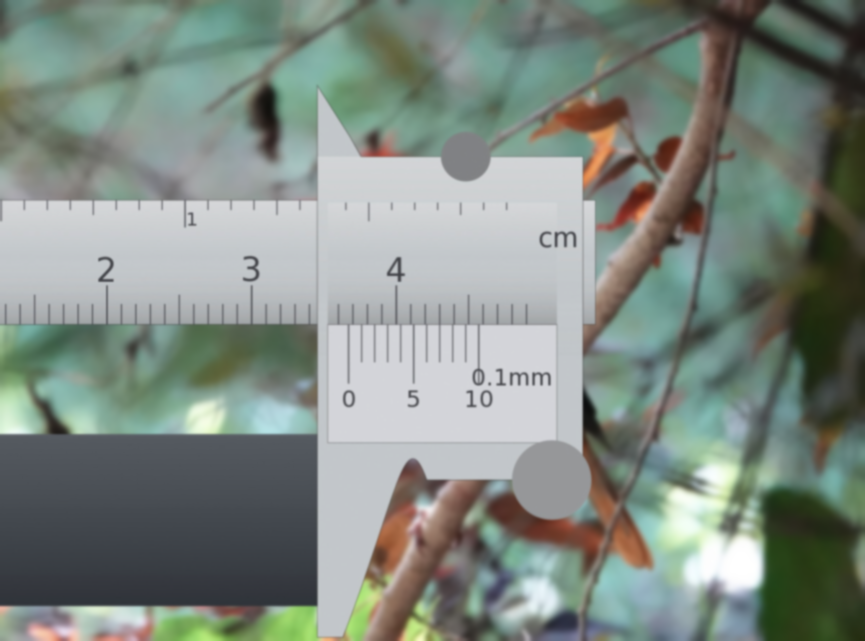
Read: 36.7 mm
